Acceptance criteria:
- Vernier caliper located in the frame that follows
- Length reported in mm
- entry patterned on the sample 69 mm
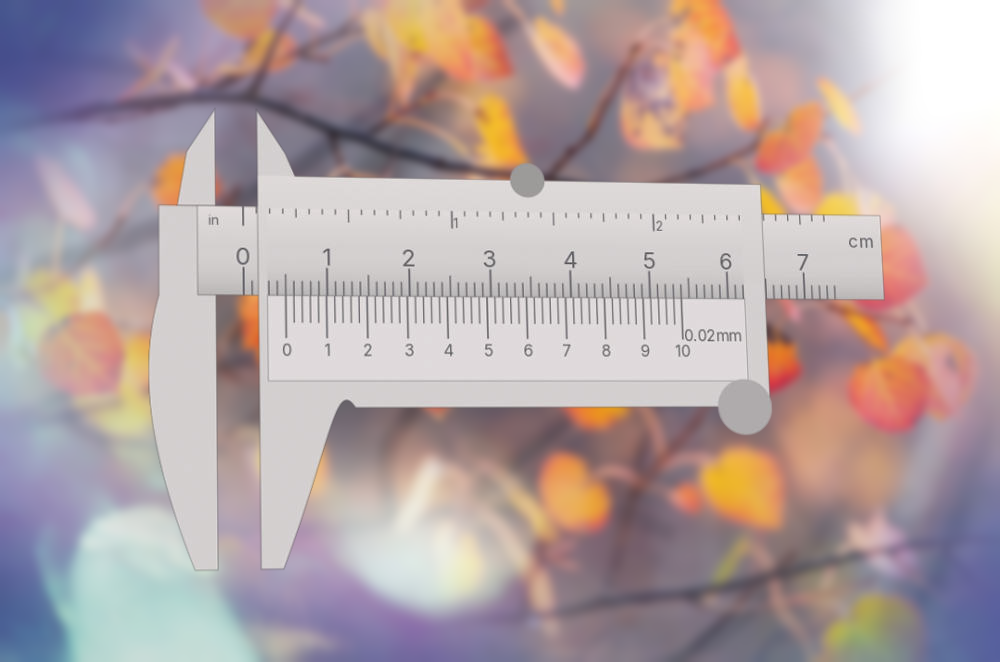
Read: 5.0 mm
